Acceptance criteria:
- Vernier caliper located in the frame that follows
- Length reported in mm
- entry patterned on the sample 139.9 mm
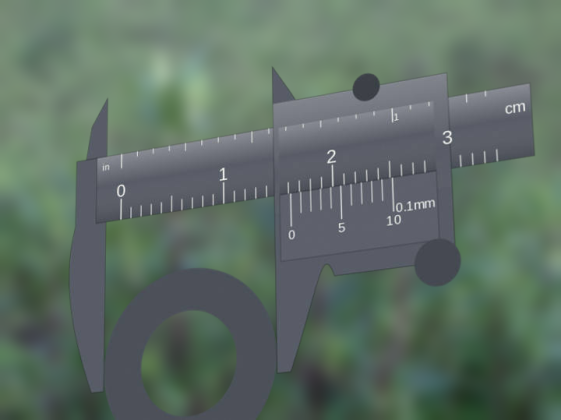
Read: 16.2 mm
